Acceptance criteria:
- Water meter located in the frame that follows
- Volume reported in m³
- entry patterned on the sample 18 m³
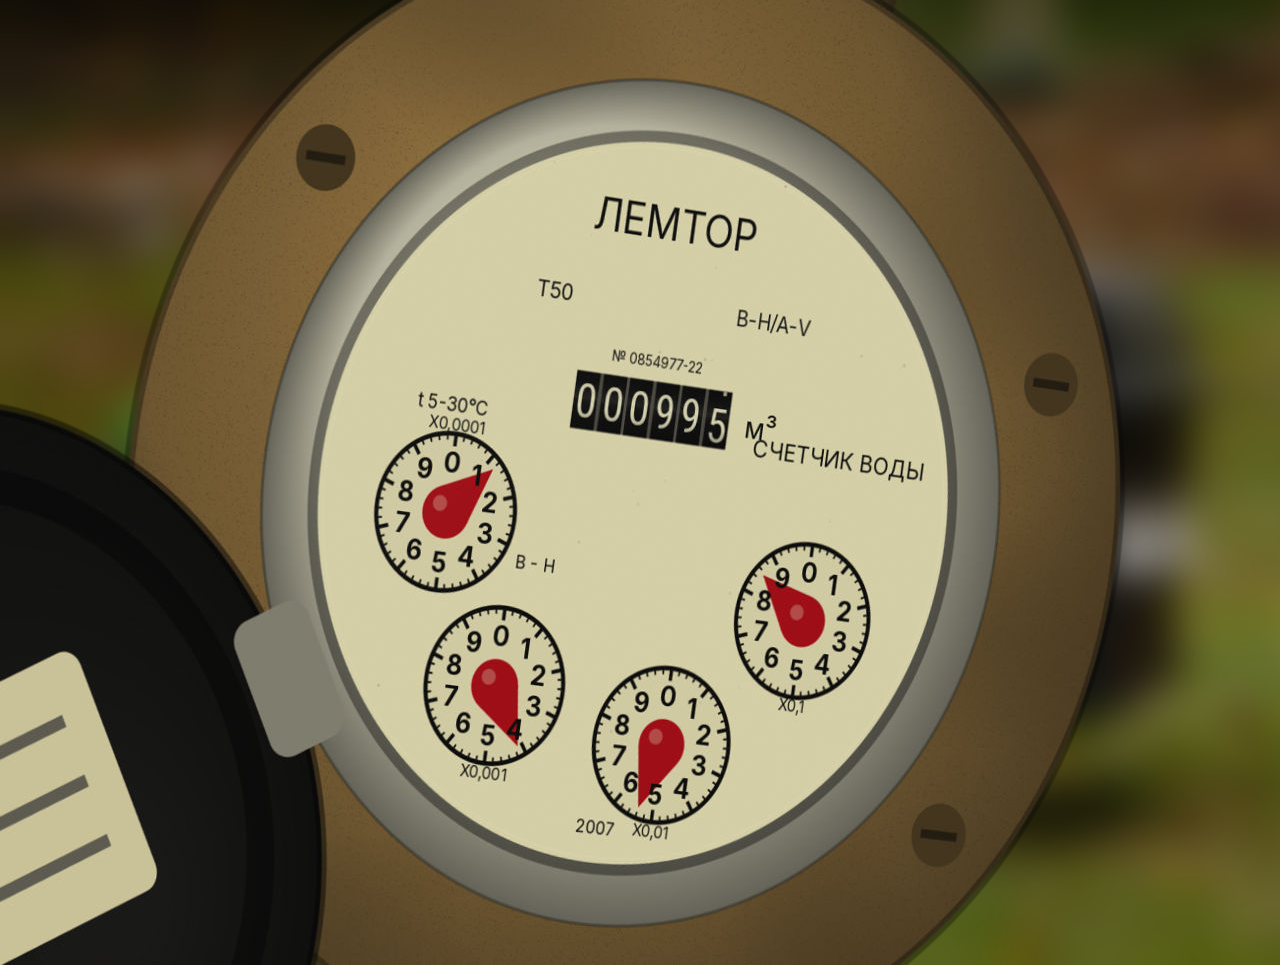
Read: 994.8541 m³
